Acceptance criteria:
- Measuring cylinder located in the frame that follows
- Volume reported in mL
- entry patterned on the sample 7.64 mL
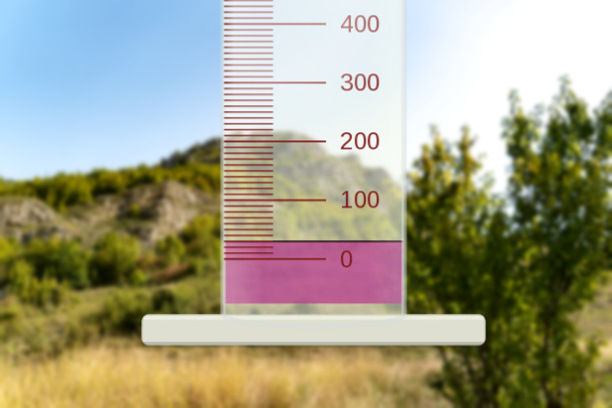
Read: 30 mL
